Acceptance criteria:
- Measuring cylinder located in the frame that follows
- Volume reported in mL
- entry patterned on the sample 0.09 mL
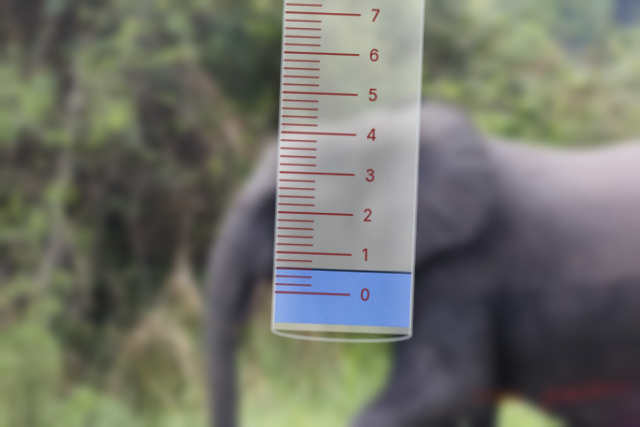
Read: 0.6 mL
